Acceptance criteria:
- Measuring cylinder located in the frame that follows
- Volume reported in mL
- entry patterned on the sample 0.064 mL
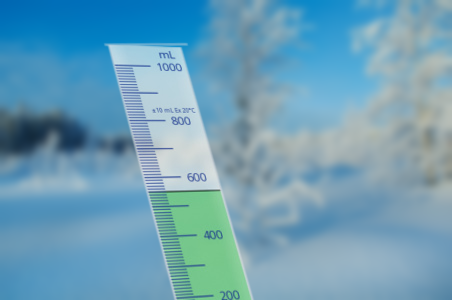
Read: 550 mL
